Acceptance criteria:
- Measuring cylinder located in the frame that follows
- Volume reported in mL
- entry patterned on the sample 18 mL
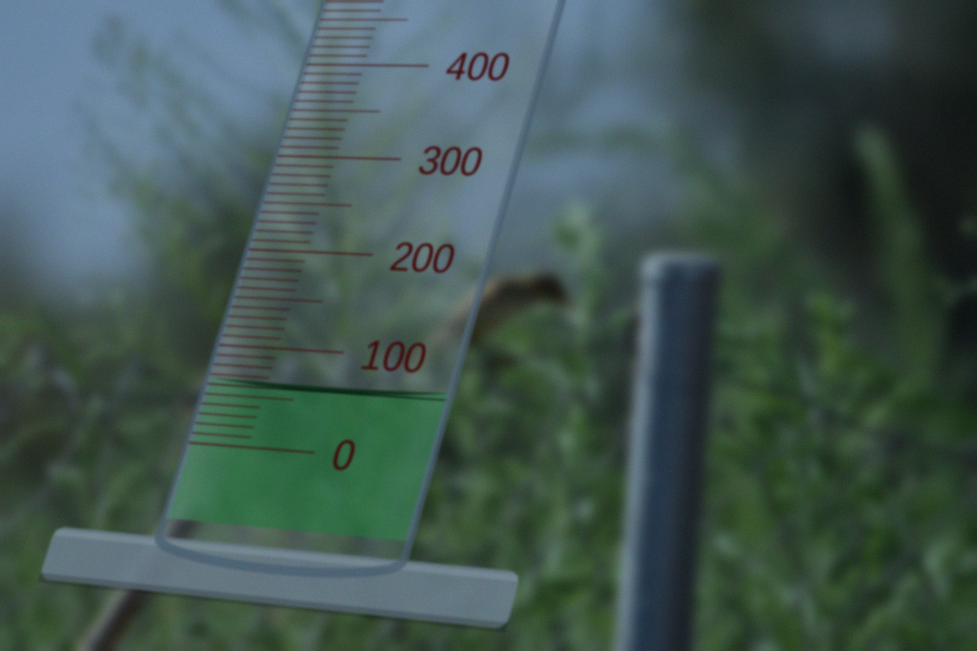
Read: 60 mL
